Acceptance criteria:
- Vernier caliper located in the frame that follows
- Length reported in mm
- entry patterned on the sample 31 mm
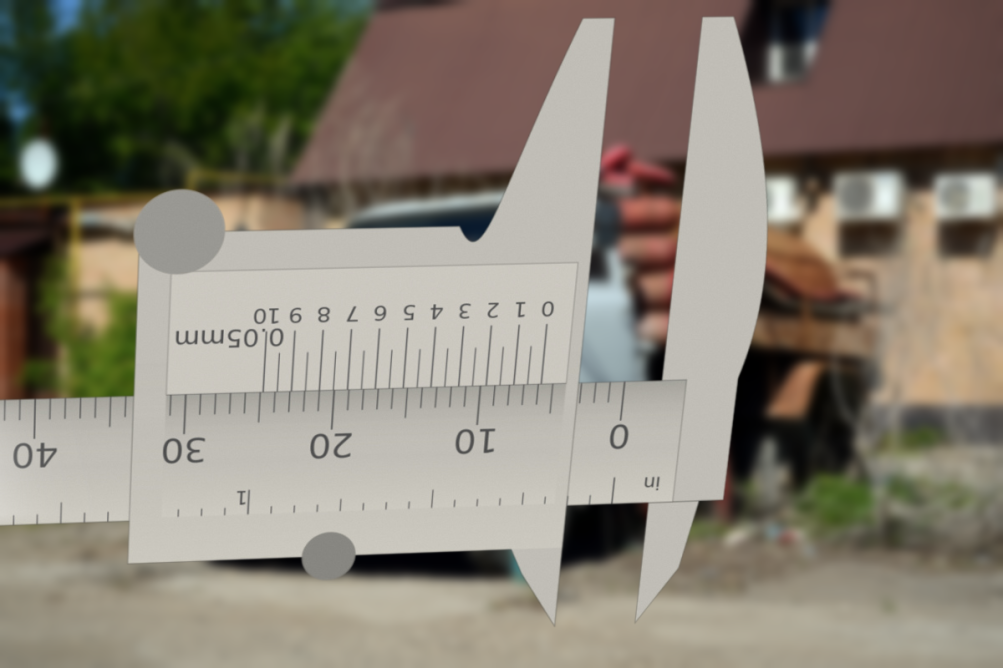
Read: 5.8 mm
